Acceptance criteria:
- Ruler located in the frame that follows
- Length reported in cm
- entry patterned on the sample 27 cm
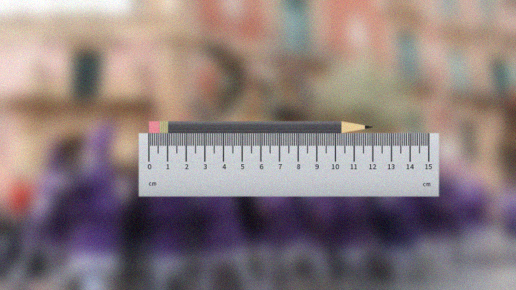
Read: 12 cm
